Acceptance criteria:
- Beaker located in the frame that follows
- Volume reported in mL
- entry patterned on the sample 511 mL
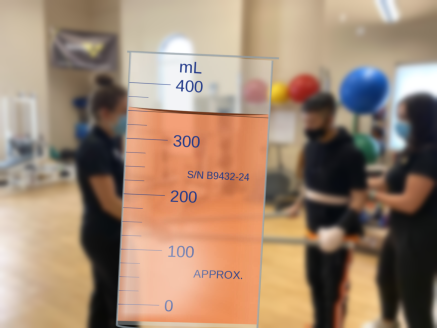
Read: 350 mL
